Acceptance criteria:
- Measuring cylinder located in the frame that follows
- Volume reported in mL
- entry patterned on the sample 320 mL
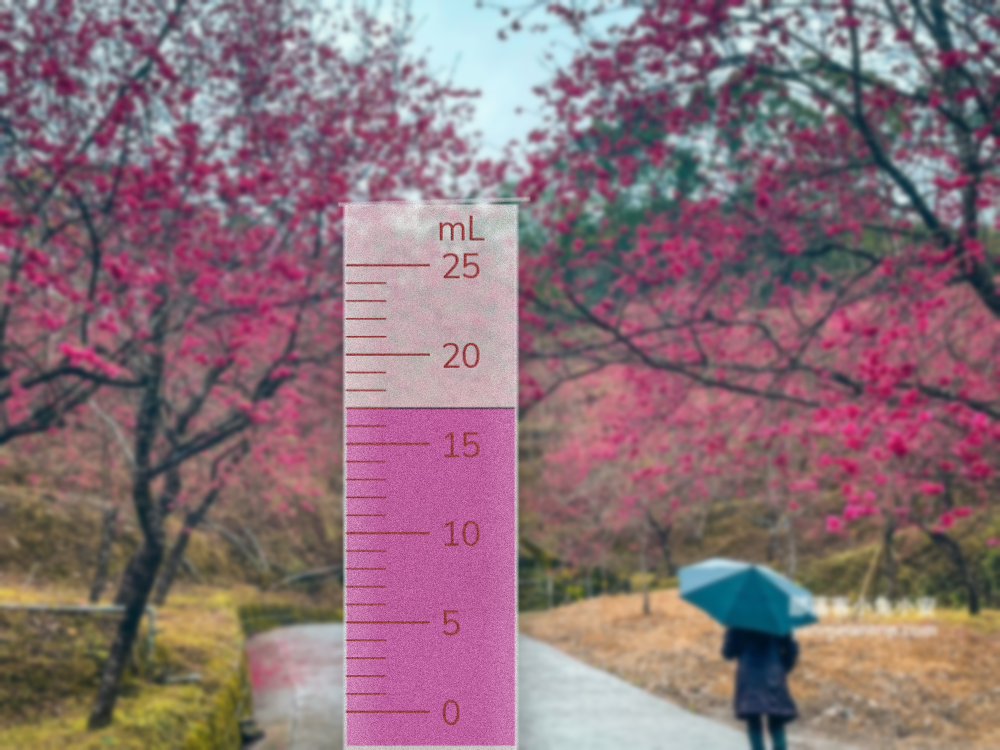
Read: 17 mL
